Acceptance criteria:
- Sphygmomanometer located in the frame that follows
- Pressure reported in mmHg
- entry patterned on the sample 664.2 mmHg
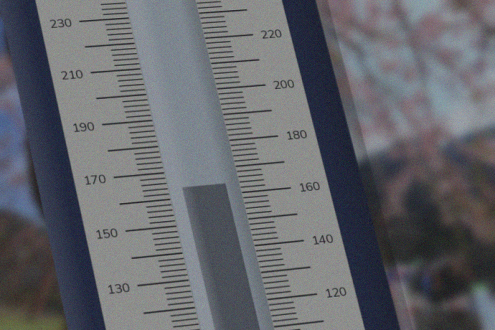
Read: 164 mmHg
